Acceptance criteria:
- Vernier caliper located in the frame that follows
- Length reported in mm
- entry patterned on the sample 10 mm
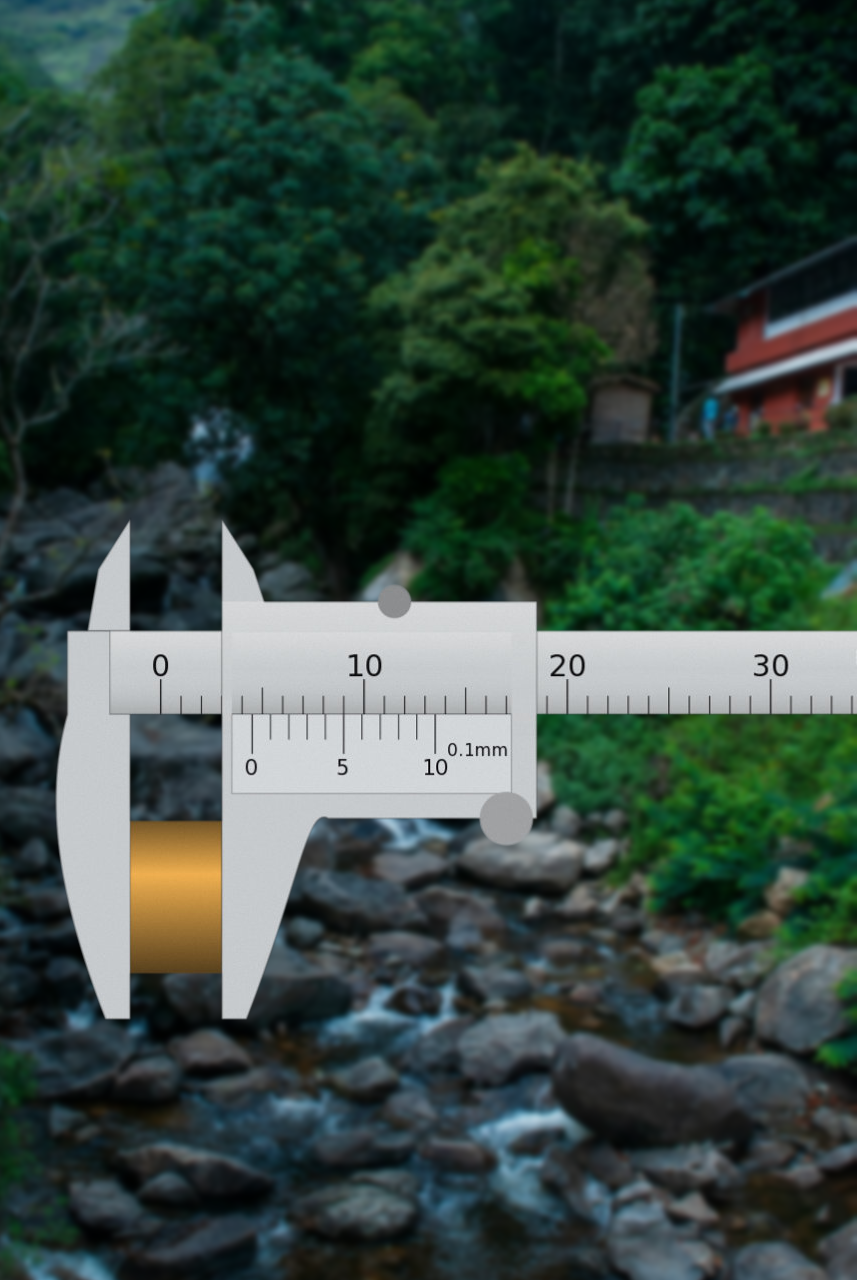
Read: 4.5 mm
